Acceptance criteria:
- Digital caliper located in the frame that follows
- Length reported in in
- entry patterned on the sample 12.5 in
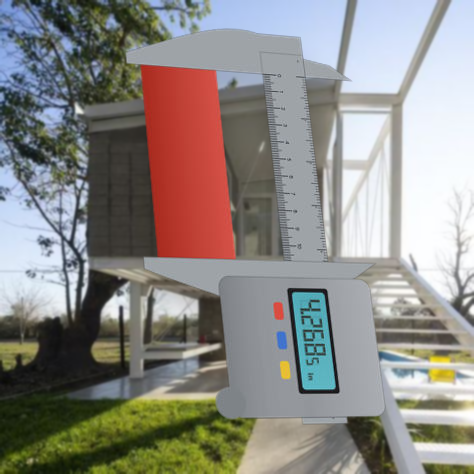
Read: 4.2685 in
